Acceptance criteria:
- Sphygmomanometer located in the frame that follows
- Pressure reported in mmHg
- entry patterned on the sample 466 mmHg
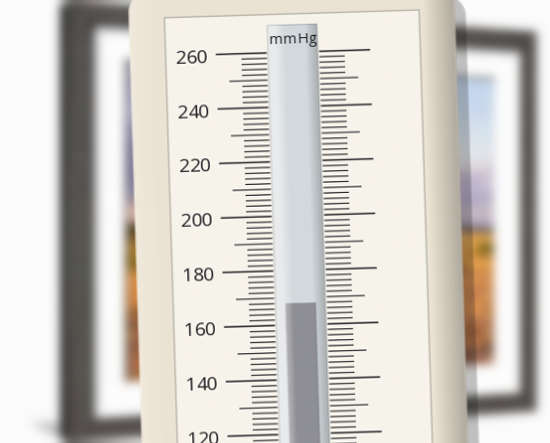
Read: 168 mmHg
